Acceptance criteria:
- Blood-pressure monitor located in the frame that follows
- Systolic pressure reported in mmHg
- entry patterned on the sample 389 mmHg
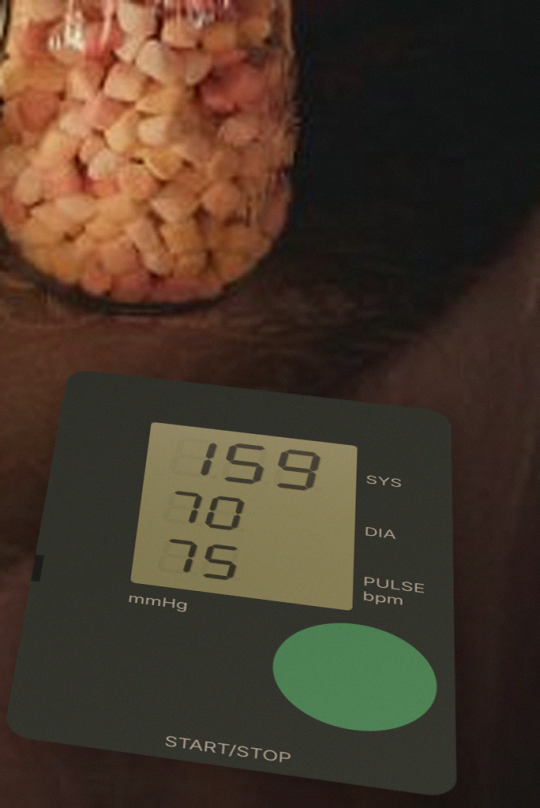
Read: 159 mmHg
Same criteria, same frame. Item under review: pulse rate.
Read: 75 bpm
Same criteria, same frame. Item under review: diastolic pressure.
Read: 70 mmHg
